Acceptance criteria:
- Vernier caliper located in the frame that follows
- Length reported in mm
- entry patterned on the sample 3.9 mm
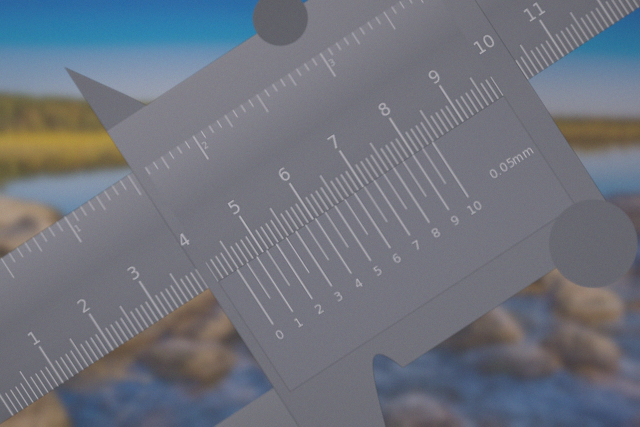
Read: 44.8 mm
